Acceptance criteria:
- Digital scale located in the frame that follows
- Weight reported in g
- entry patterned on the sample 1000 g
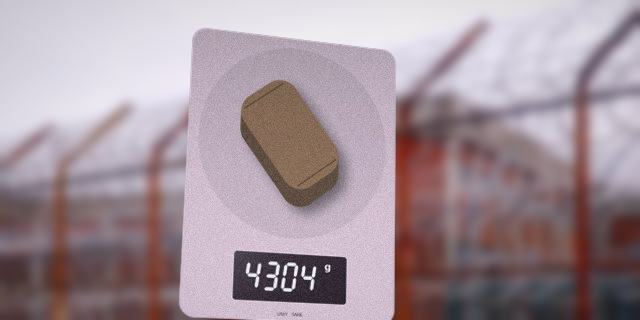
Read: 4304 g
